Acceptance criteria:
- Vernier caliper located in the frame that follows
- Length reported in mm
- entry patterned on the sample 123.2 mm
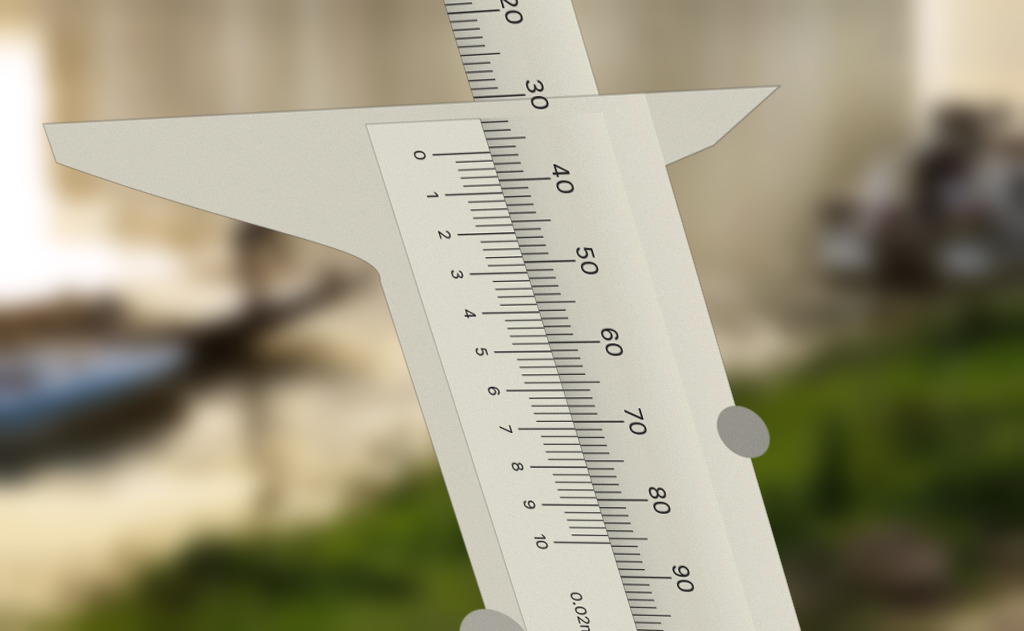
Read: 36.6 mm
